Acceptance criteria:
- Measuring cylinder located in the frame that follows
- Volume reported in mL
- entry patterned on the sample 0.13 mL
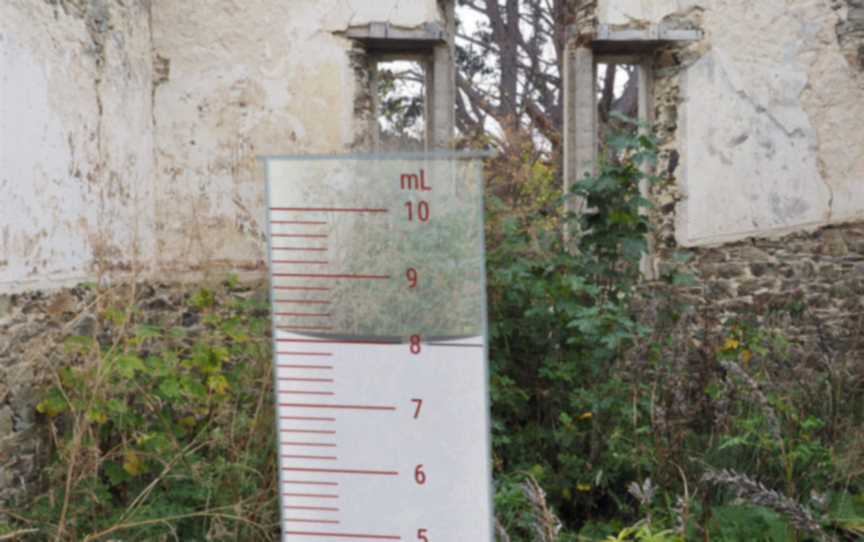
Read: 8 mL
